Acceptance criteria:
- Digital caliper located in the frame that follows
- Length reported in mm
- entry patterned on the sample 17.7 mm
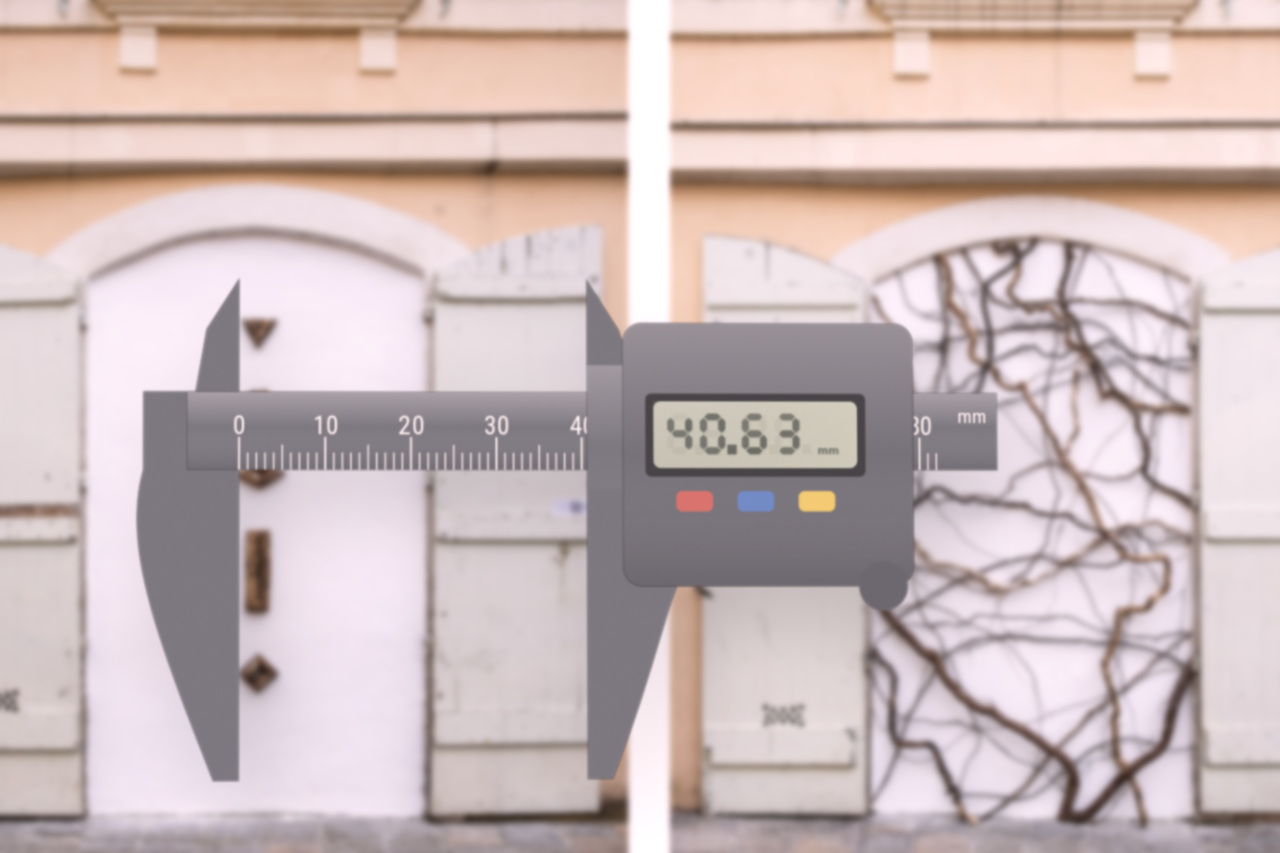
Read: 40.63 mm
